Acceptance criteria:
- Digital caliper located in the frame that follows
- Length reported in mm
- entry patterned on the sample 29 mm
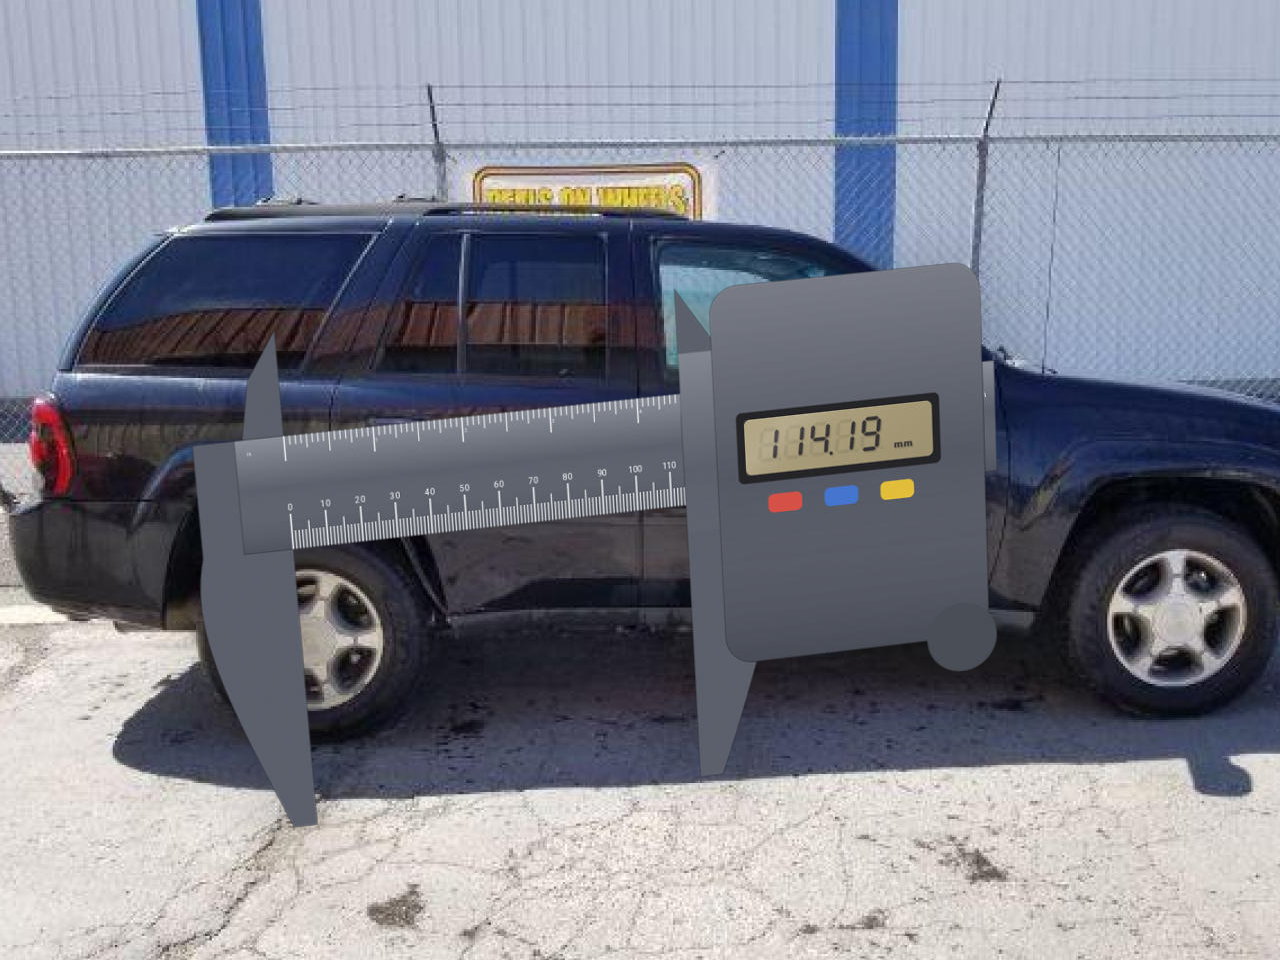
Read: 114.19 mm
